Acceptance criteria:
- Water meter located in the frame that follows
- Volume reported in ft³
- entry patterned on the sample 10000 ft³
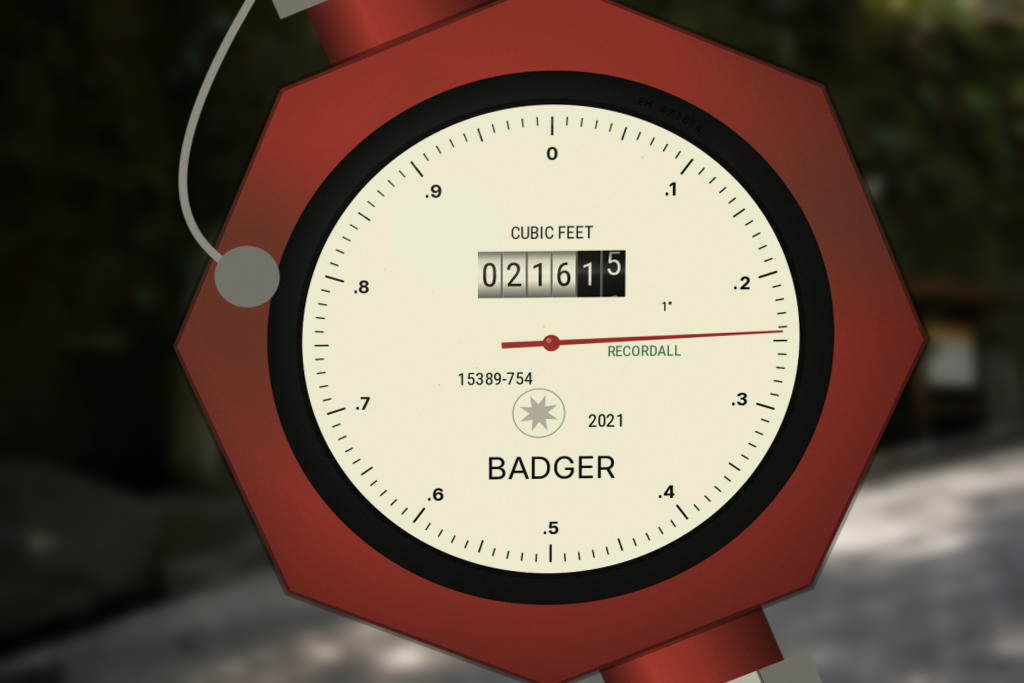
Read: 21615.24 ft³
